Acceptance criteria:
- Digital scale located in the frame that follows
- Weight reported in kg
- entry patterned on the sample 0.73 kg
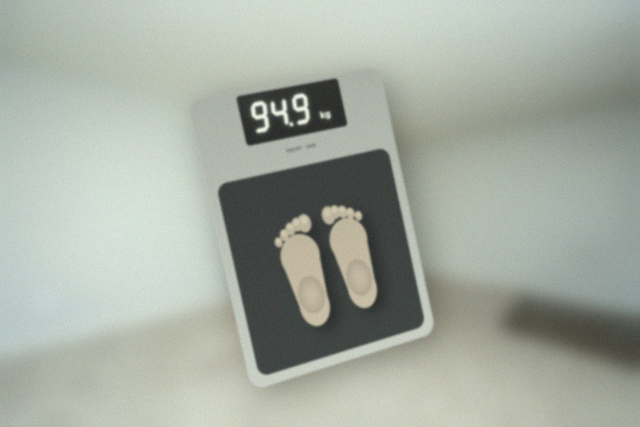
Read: 94.9 kg
